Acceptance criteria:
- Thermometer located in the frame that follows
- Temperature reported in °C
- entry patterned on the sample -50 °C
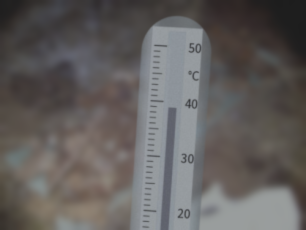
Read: 39 °C
